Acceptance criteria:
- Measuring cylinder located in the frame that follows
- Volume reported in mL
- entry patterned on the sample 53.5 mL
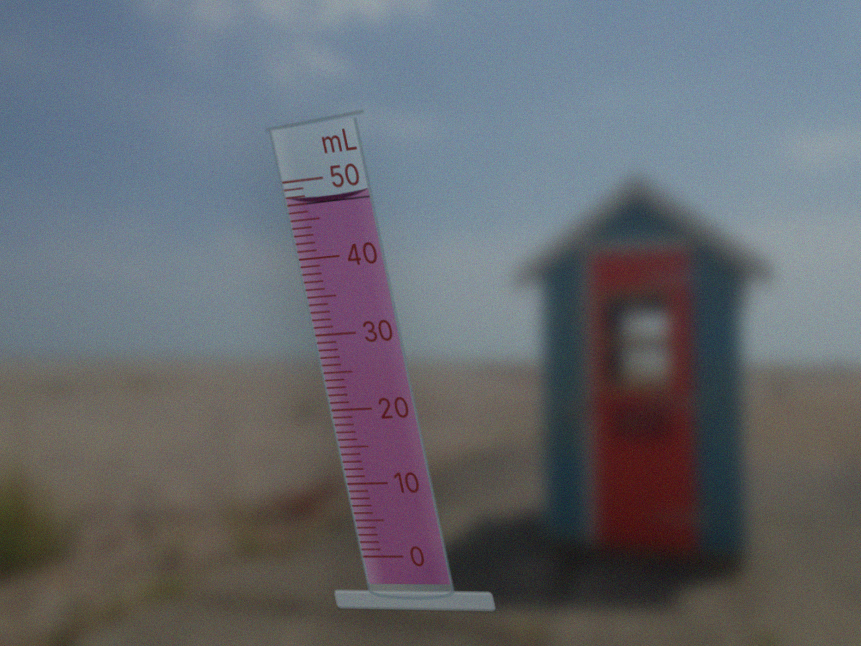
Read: 47 mL
